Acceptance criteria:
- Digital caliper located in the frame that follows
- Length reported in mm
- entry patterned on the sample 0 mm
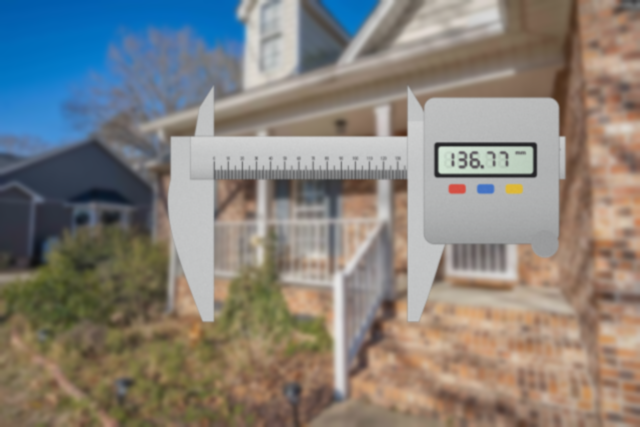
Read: 136.77 mm
